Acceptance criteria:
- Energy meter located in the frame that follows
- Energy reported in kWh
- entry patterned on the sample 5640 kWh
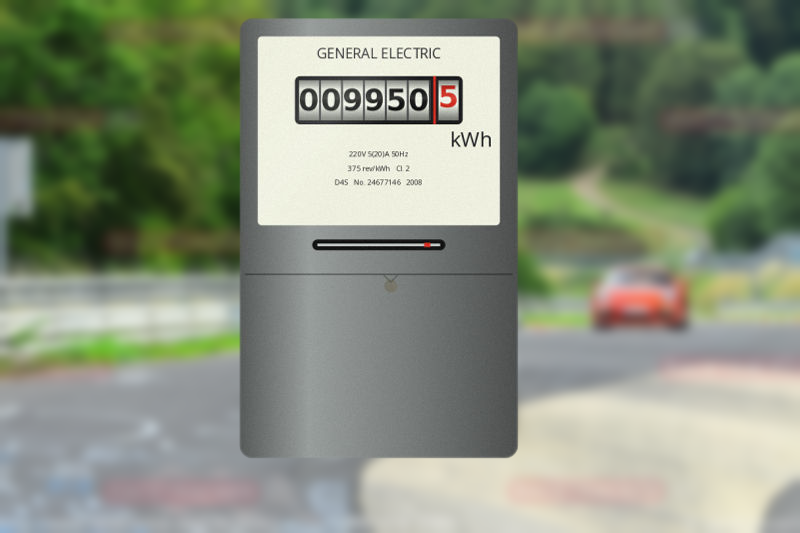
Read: 9950.5 kWh
